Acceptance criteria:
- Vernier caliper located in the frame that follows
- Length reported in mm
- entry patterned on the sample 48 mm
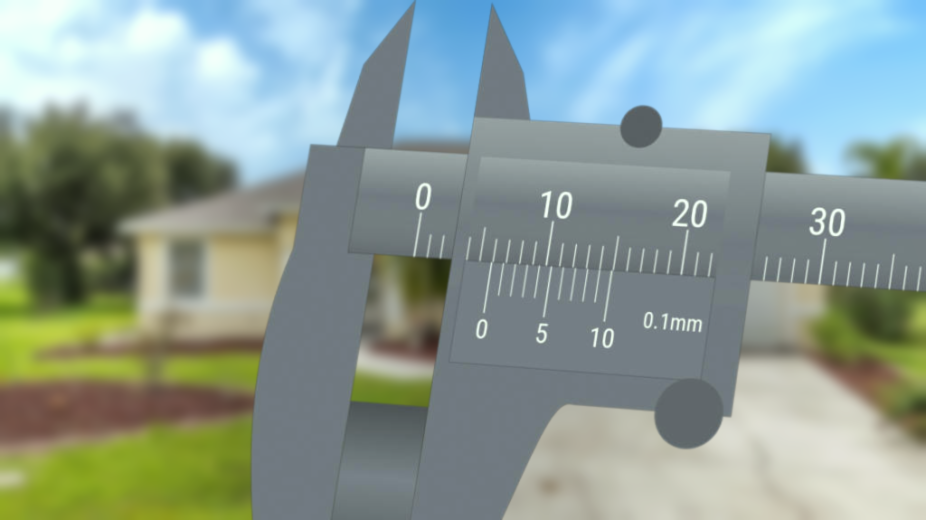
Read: 5.9 mm
